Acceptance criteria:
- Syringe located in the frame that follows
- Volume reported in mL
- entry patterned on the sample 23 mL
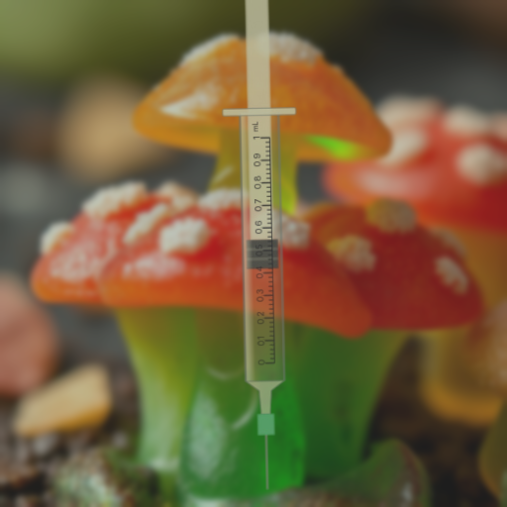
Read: 0.42 mL
